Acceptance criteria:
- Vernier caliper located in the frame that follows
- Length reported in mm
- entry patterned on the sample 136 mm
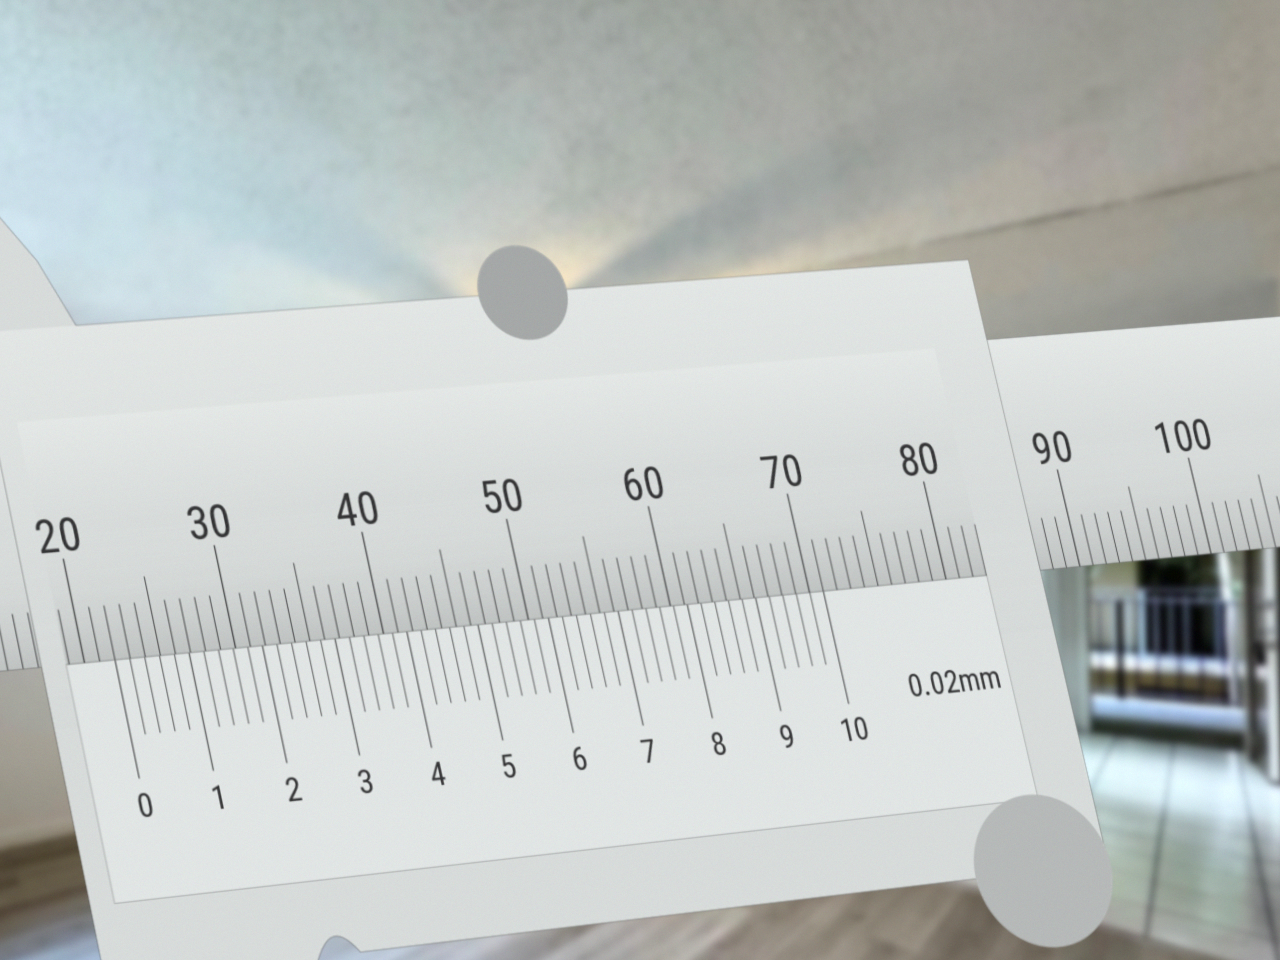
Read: 22.0 mm
